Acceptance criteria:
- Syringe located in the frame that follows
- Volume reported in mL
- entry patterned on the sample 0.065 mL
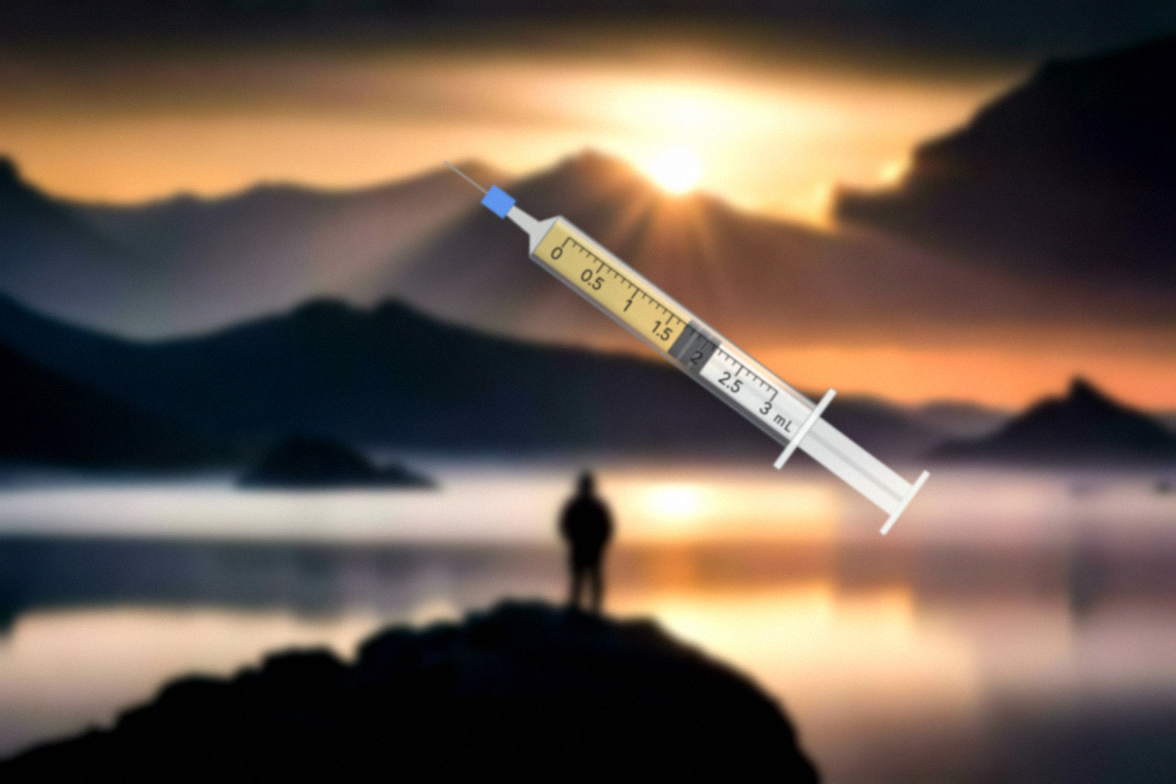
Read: 1.7 mL
